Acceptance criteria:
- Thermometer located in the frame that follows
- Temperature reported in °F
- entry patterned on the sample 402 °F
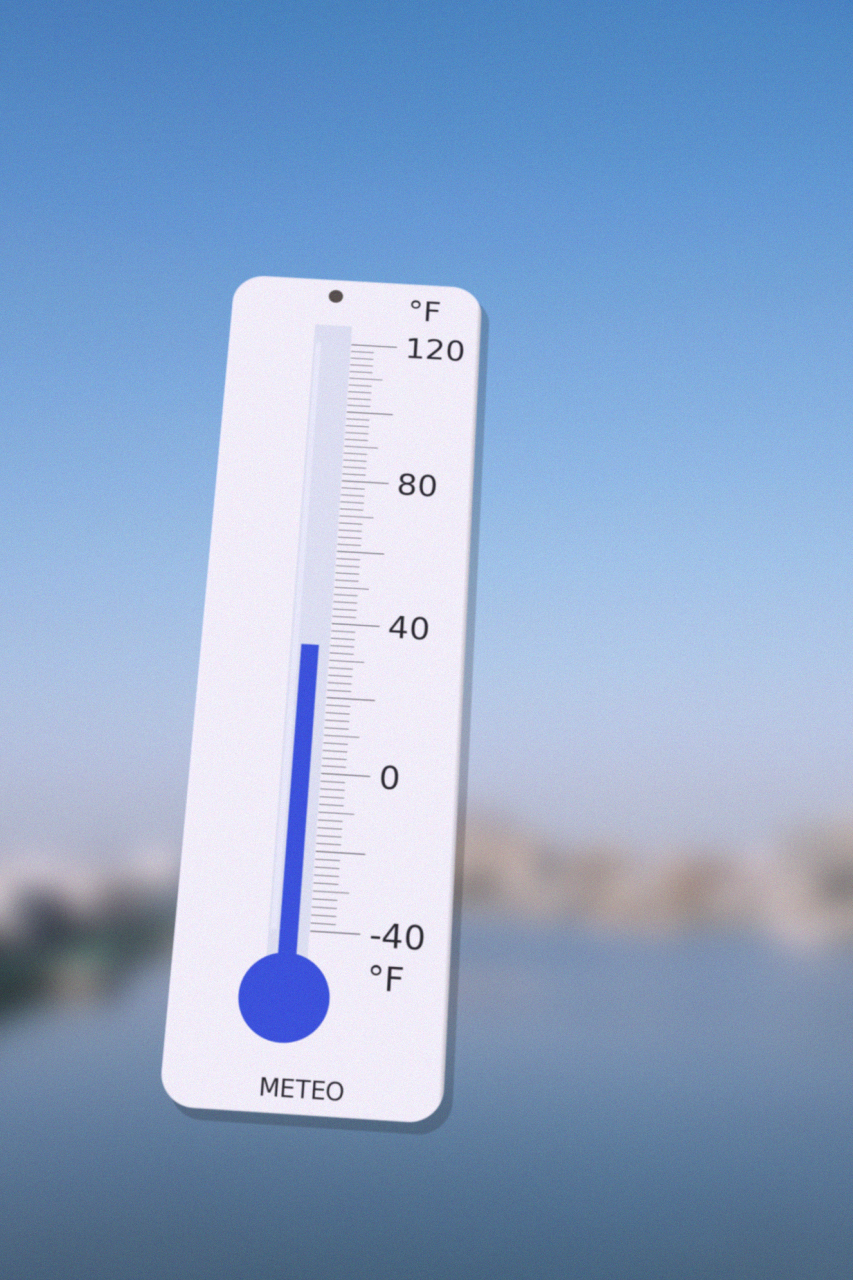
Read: 34 °F
